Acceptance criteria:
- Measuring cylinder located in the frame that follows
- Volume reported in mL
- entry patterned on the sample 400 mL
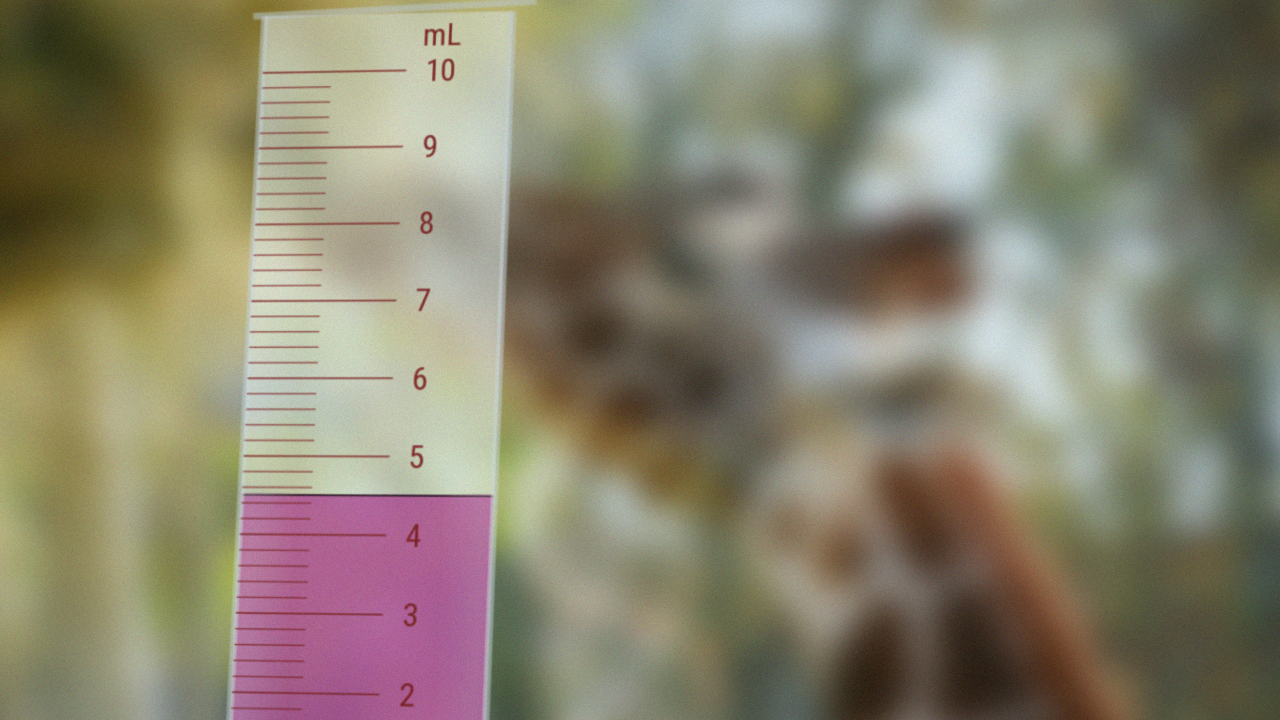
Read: 4.5 mL
